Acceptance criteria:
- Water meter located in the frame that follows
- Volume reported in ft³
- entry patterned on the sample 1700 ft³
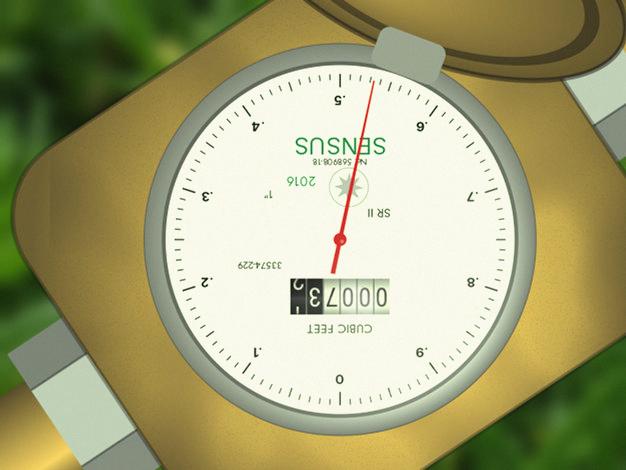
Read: 731.53 ft³
